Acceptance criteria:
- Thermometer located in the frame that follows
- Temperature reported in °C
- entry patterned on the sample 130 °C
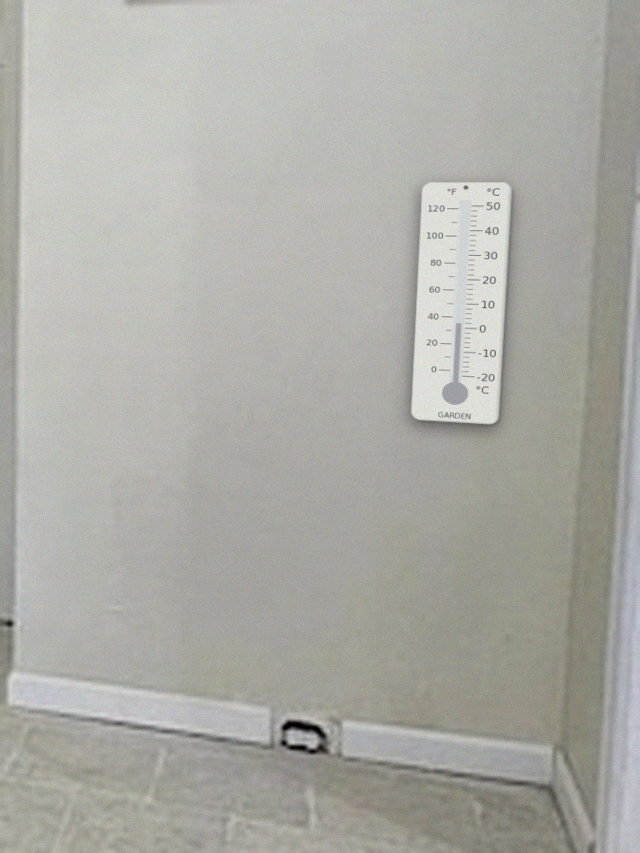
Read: 2 °C
